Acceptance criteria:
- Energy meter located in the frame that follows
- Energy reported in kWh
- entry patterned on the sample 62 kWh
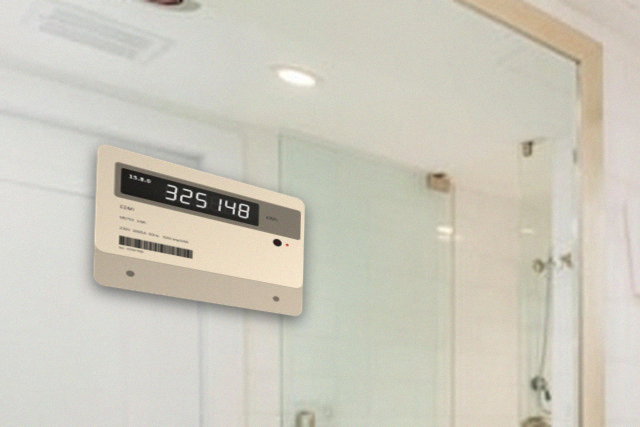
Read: 325148 kWh
